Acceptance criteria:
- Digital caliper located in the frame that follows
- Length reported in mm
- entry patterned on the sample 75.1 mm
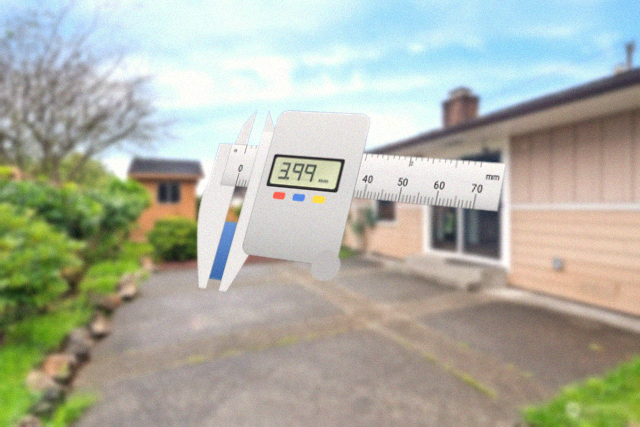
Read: 3.99 mm
